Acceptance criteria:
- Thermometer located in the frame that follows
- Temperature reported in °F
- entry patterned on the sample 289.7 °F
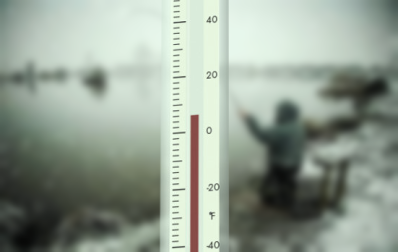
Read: 6 °F
